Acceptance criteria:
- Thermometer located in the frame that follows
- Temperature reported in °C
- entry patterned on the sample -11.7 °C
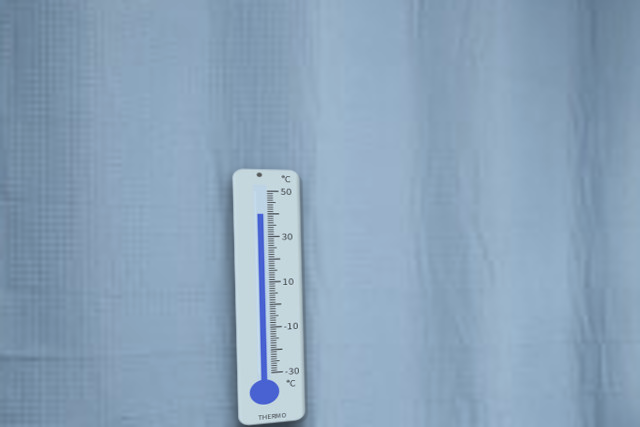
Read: 40 °C
